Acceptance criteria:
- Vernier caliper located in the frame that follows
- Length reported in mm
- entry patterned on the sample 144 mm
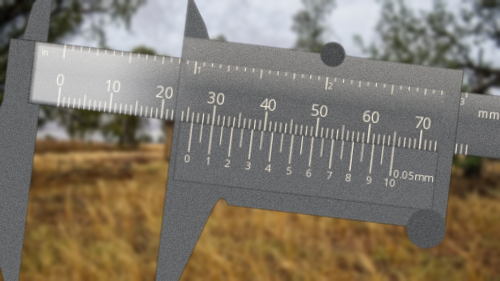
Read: 26.0 mm
